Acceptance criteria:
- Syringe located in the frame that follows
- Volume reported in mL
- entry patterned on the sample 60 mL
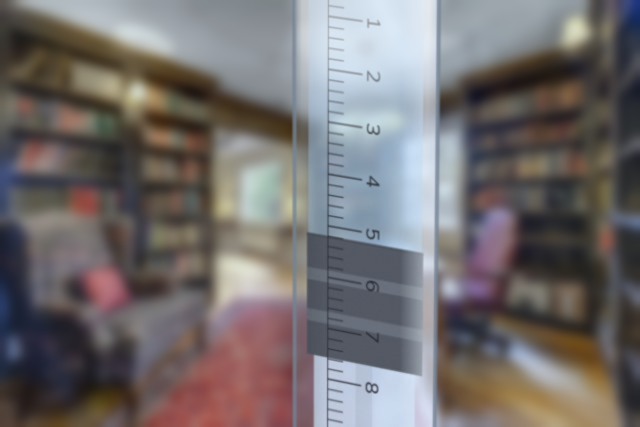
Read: 5.2 mL
